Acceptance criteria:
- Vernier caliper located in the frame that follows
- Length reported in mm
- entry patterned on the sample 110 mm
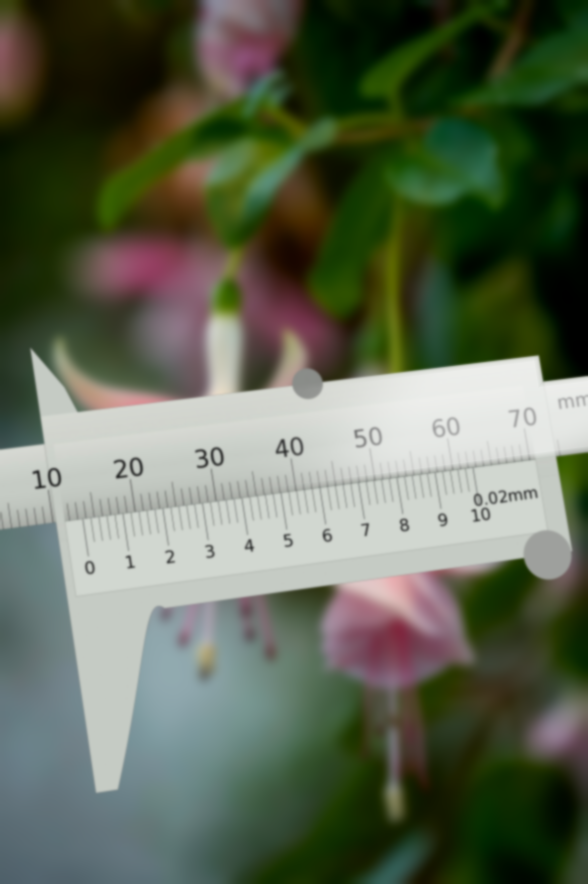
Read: 13.6 mm
